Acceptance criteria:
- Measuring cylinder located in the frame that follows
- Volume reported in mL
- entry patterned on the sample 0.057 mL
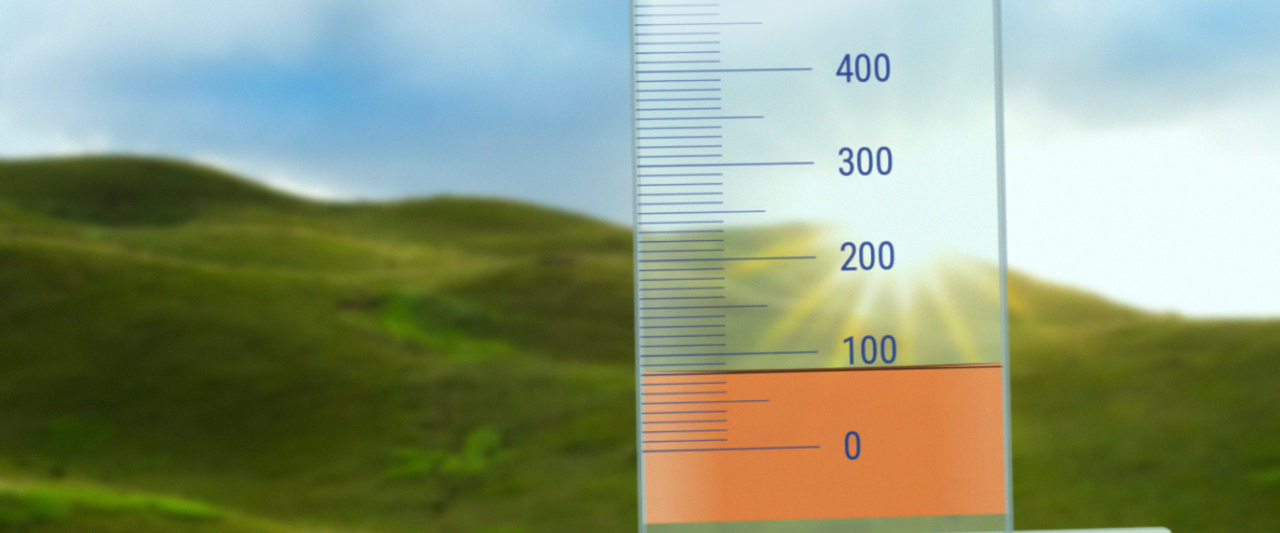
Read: 80 mL
